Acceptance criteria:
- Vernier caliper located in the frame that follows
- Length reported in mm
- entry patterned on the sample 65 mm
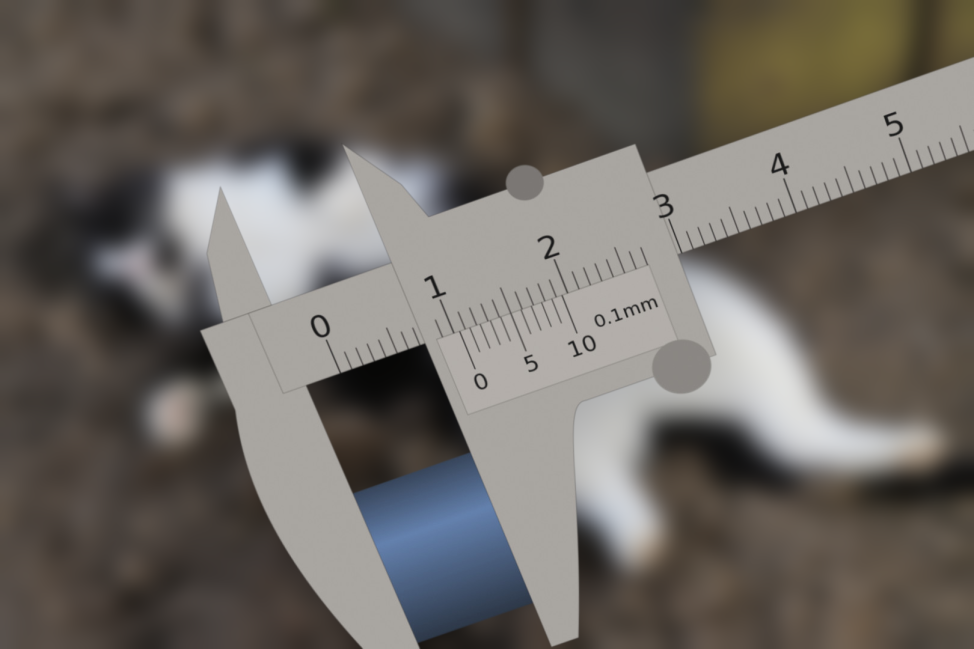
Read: 10.5 mm
